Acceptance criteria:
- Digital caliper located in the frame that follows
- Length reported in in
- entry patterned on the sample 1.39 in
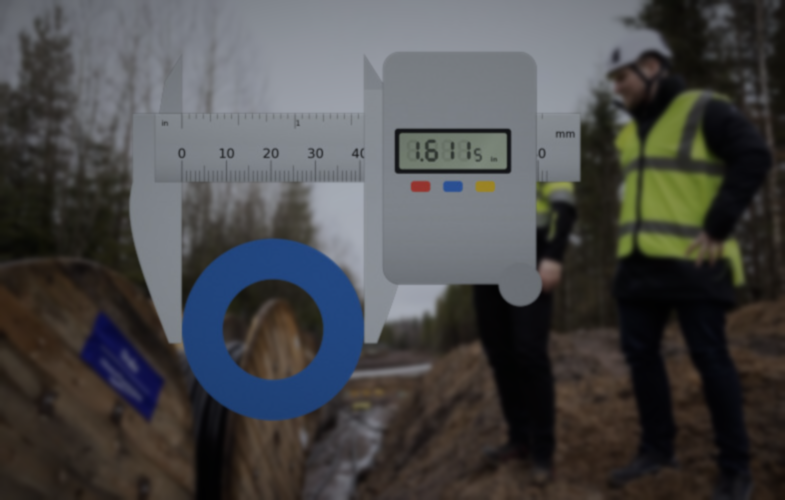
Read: 1.6115 in
